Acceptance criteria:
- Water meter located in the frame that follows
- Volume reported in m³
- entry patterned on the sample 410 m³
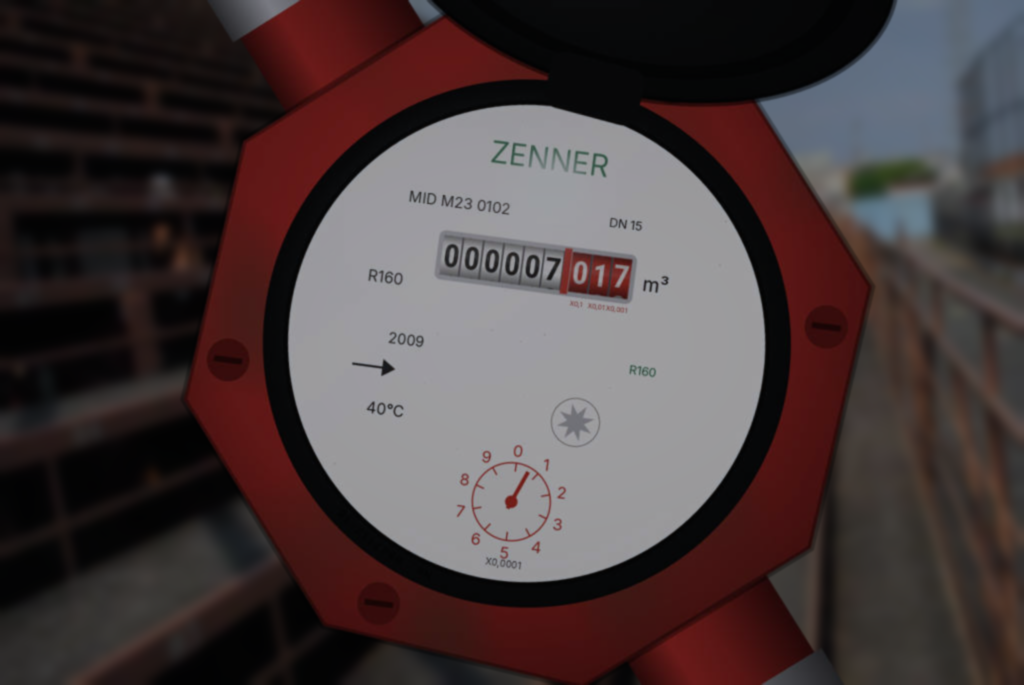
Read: 7.0170 m³
